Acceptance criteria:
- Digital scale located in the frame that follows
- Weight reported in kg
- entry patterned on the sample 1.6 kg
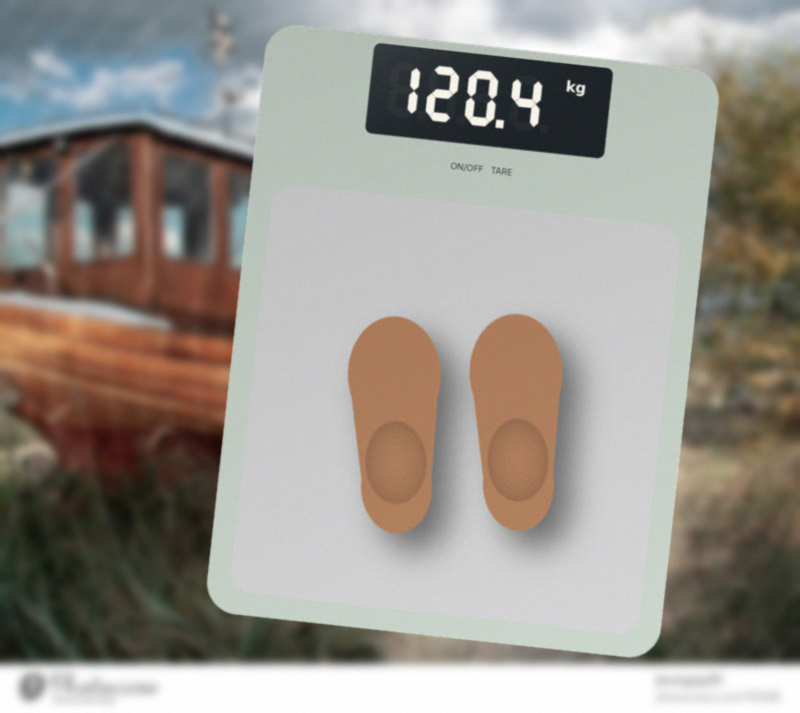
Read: 120.4 kg
